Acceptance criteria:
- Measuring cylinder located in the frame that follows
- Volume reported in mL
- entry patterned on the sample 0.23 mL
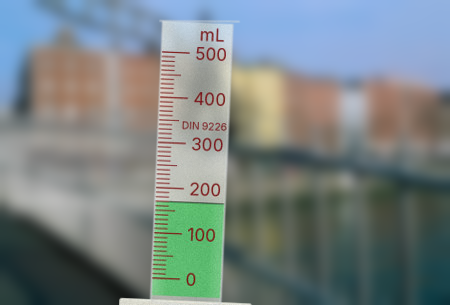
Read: 170 mL
